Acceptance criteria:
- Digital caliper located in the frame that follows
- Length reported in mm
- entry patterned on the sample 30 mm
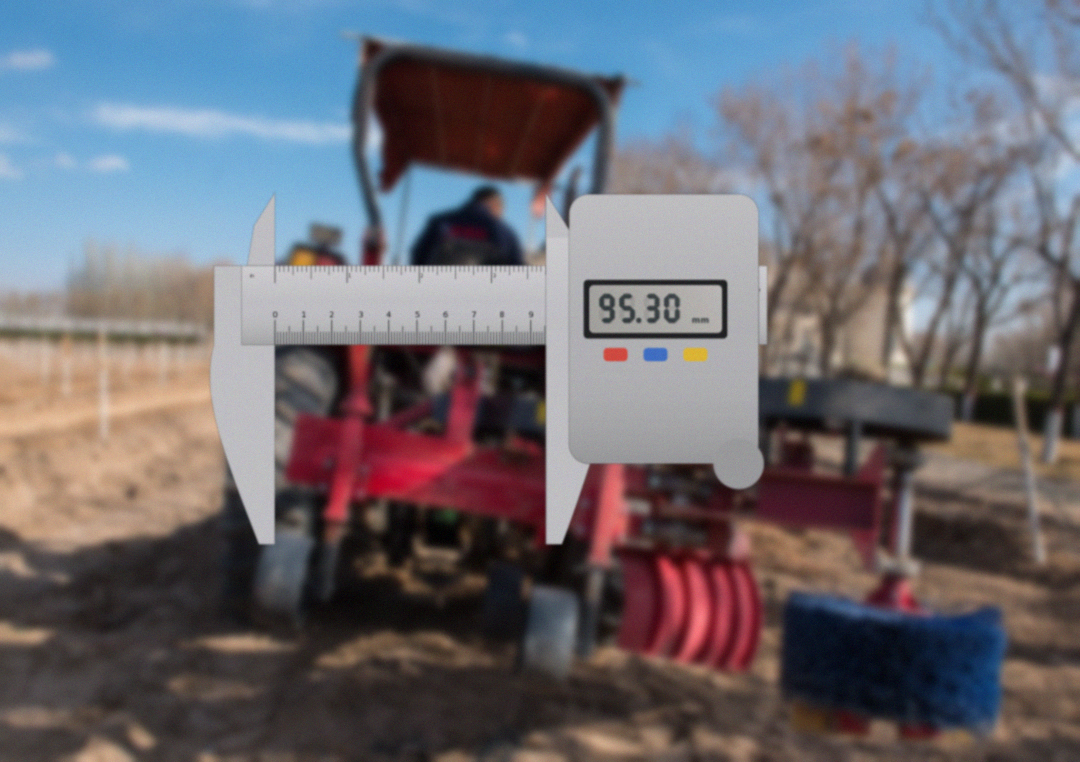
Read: 95.30 mm
